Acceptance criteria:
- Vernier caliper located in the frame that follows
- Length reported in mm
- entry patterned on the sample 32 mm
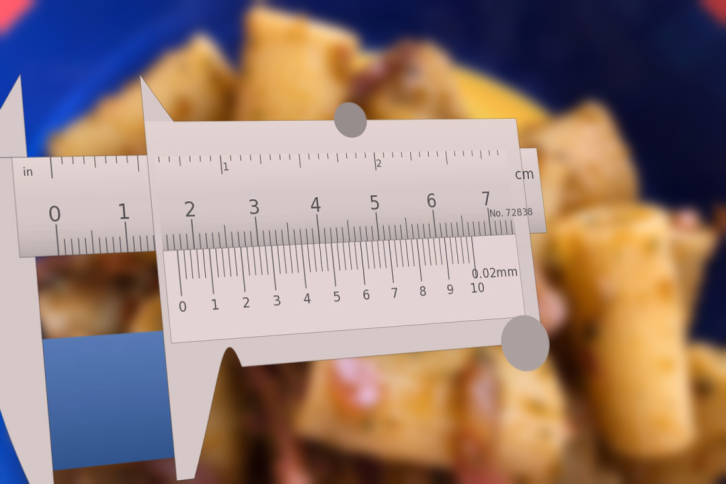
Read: 17.4 mm
